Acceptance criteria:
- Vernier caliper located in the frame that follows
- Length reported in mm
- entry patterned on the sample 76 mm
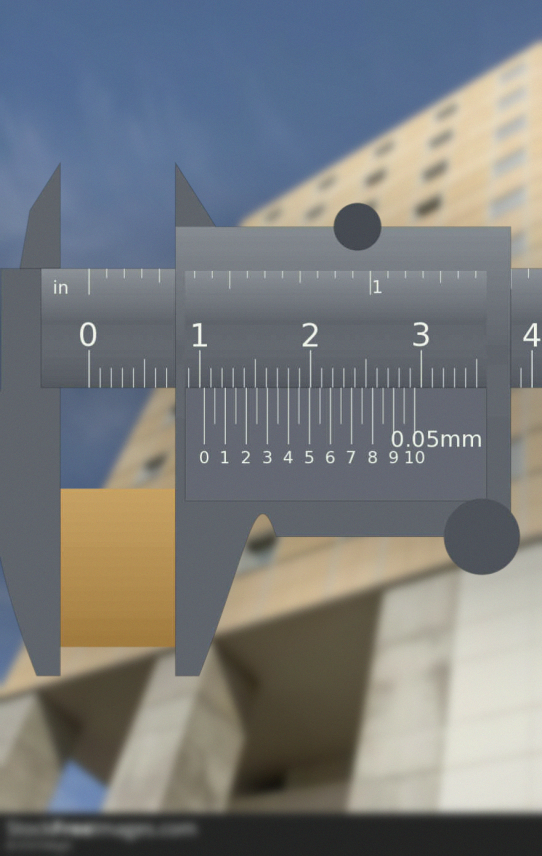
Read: 10.4 mm
